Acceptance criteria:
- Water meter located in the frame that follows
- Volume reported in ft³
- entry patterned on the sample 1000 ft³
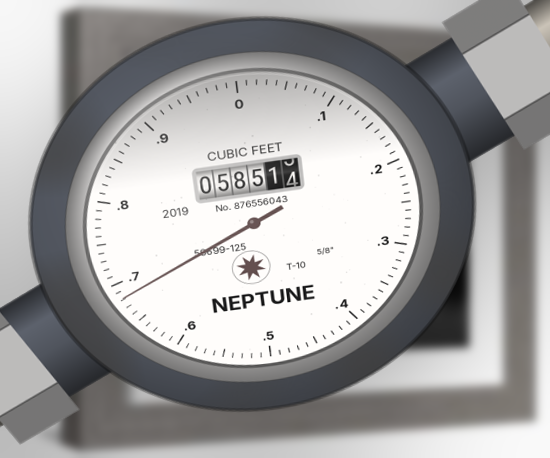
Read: 58513.68 ft³
